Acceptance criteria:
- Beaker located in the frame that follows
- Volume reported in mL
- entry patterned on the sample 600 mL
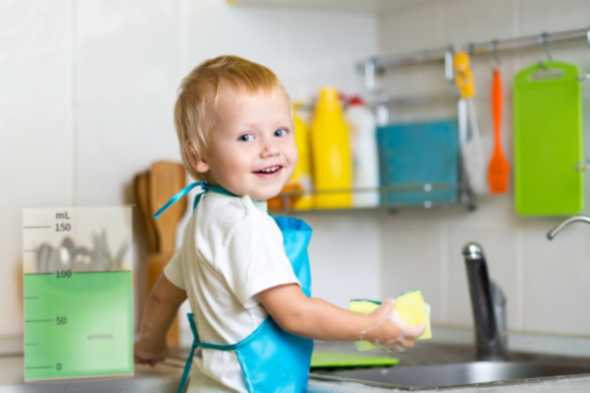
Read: 100 mL
